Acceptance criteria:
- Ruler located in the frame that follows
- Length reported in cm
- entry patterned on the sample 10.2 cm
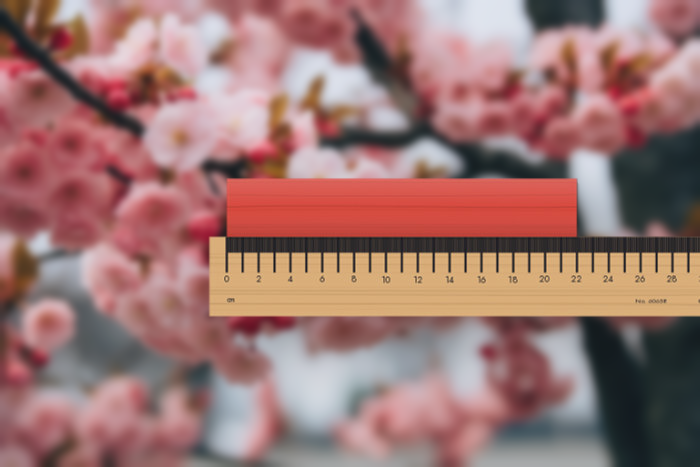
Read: 22 cm
